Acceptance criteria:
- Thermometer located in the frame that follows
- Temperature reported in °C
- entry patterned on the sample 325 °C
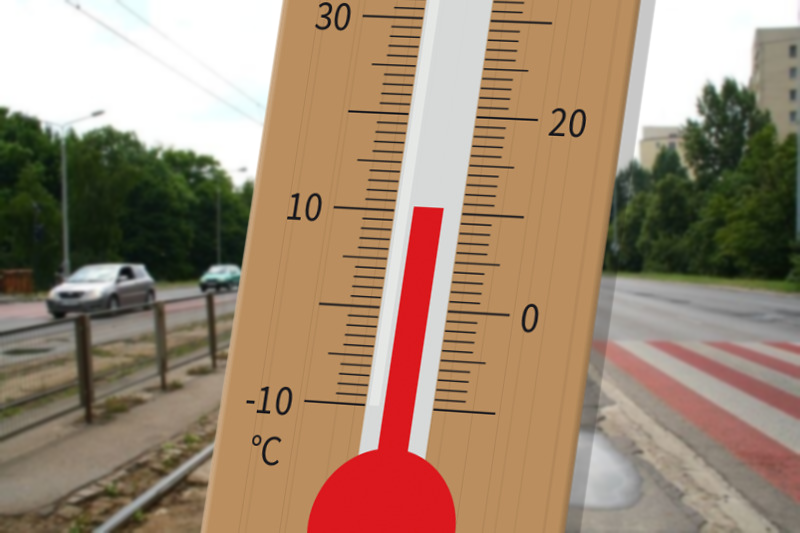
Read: 10.5 °C
